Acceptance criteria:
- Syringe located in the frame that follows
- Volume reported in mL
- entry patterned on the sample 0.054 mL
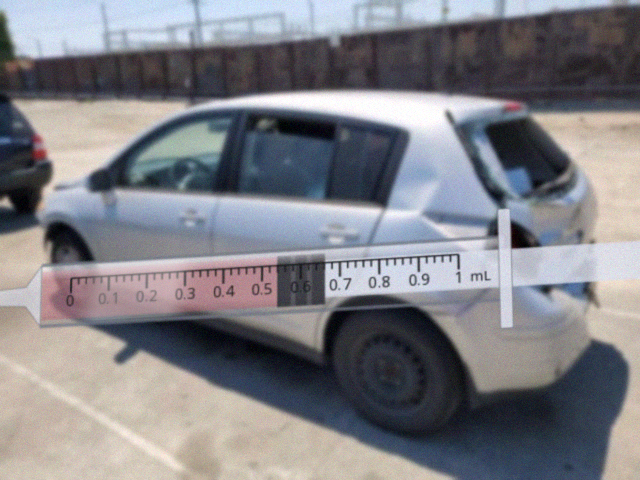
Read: 0.54 mL
